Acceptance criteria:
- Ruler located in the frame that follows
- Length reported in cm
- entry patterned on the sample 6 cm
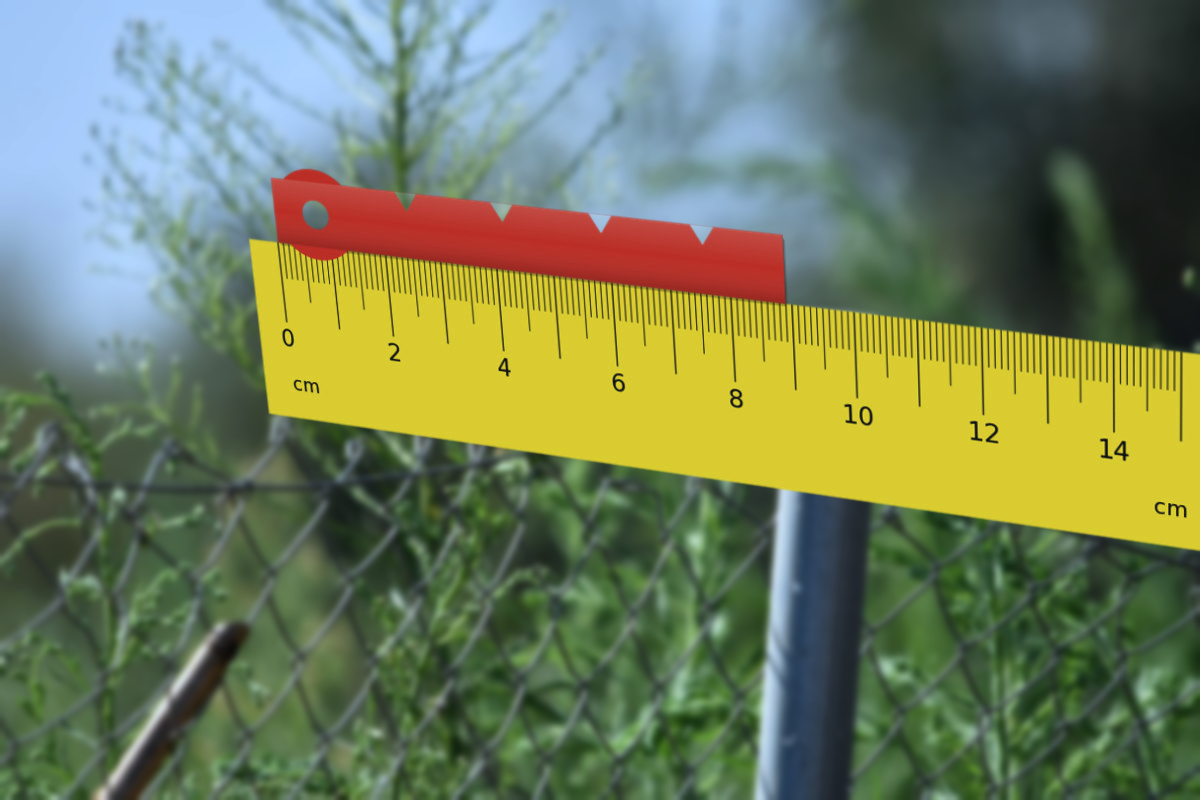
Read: 8.9 cm
